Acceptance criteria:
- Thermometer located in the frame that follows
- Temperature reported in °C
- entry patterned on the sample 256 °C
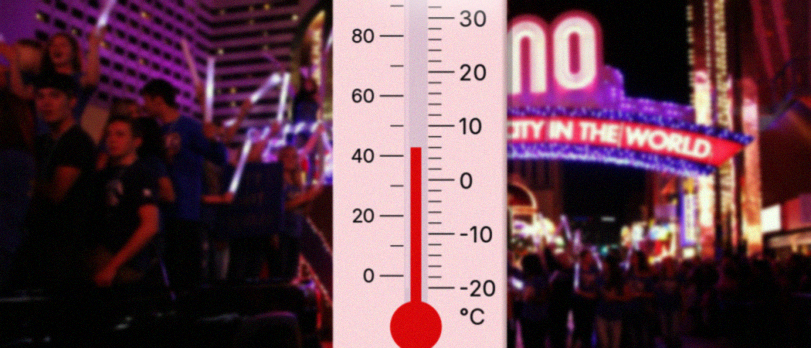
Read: 6 °C
